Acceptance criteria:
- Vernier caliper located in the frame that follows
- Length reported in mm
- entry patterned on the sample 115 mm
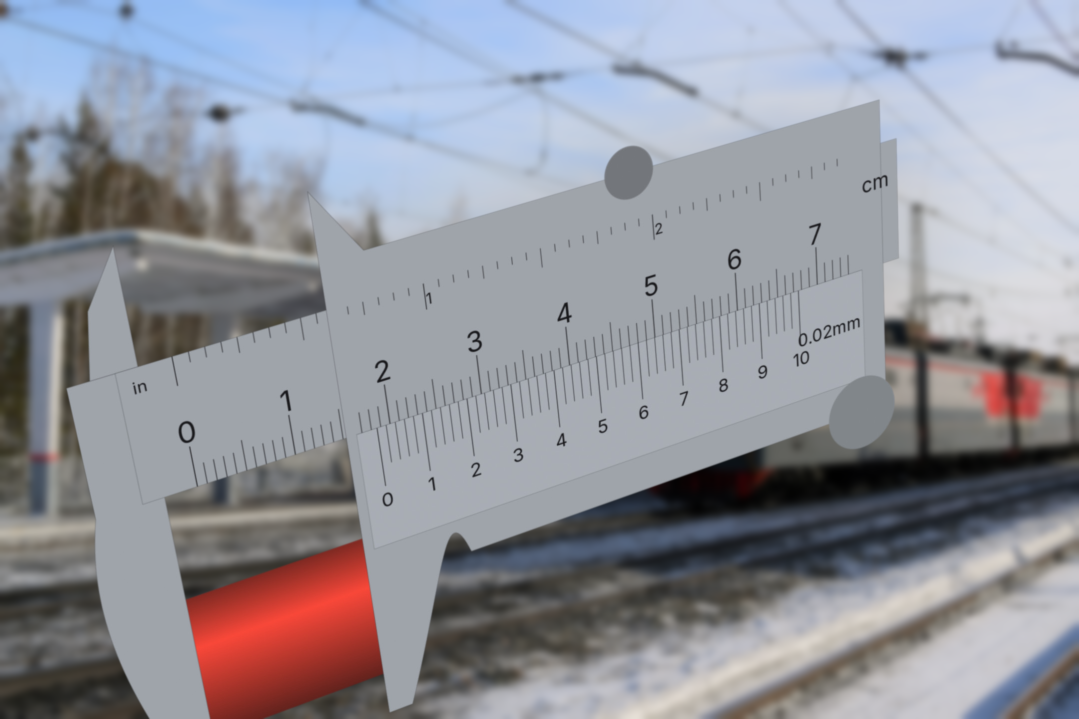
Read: 18.6 mm
